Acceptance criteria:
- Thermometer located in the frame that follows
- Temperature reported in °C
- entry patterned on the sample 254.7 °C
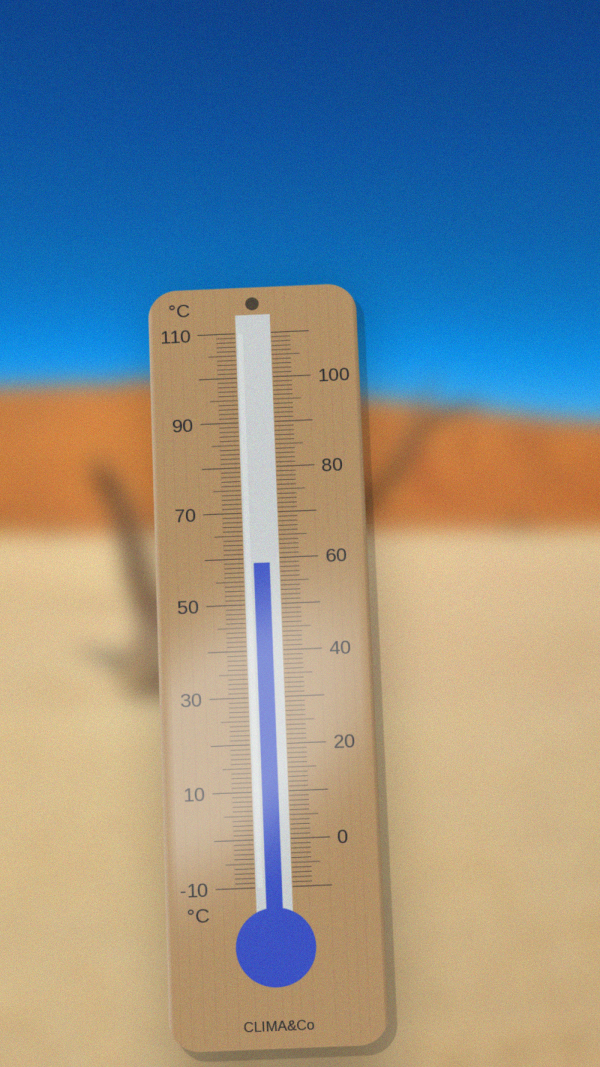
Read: 59 °C
